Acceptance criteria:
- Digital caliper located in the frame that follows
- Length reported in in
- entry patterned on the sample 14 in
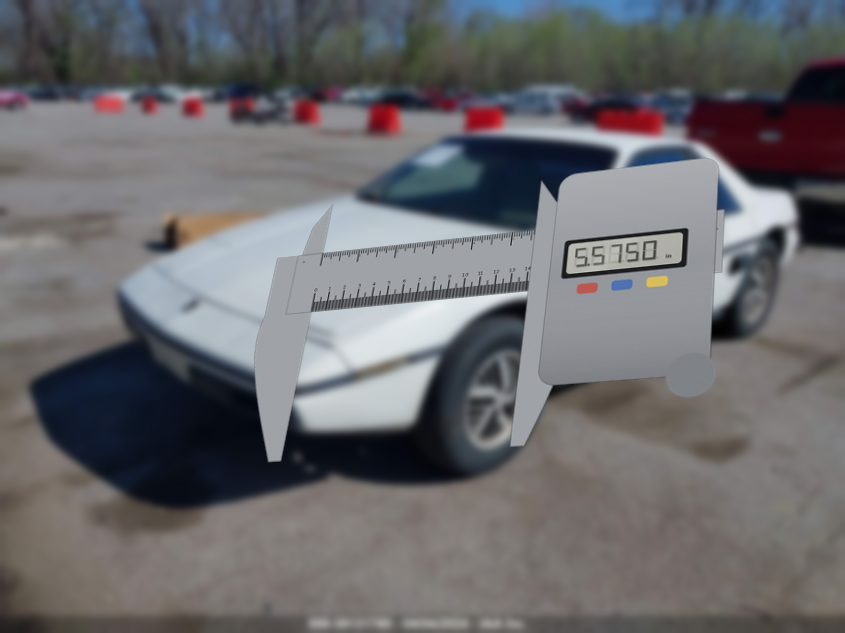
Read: 5.5750 in
